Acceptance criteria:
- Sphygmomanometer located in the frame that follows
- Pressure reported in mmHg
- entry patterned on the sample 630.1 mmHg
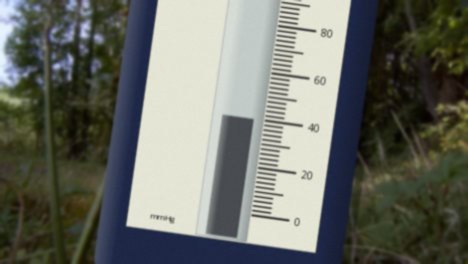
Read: 40 mmHg
